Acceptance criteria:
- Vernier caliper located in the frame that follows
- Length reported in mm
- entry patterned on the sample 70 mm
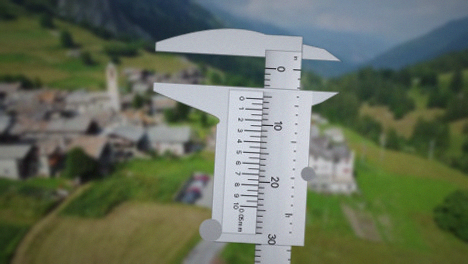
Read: 5.4 mm
